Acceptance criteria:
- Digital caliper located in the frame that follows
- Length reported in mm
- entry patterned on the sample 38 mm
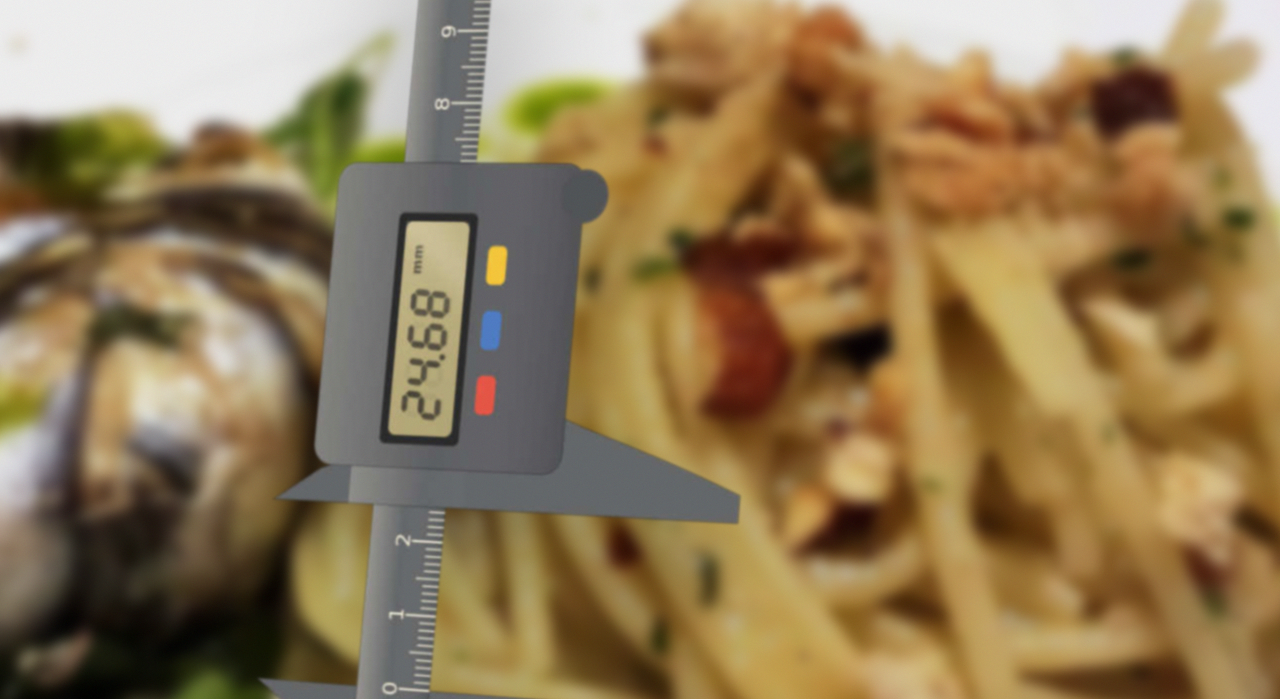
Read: 24.68 mm
